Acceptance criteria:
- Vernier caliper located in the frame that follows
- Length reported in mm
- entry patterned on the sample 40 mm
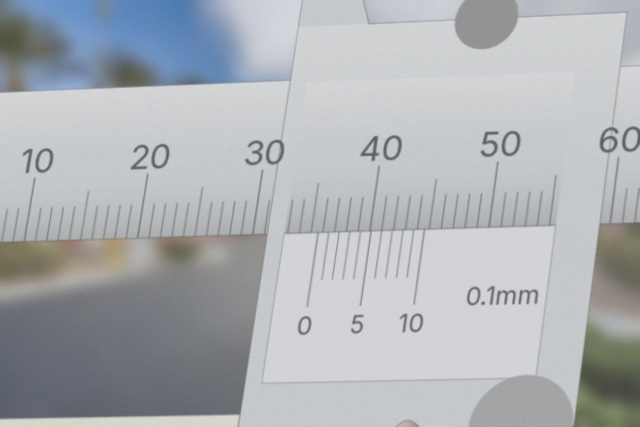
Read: 35.6 mm
